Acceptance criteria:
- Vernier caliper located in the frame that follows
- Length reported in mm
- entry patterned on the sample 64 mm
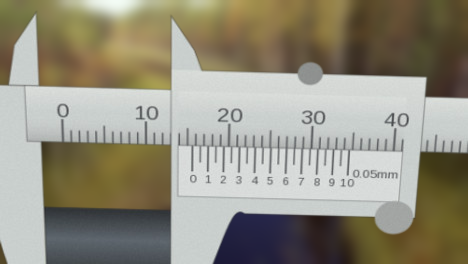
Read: 15.6 mm
